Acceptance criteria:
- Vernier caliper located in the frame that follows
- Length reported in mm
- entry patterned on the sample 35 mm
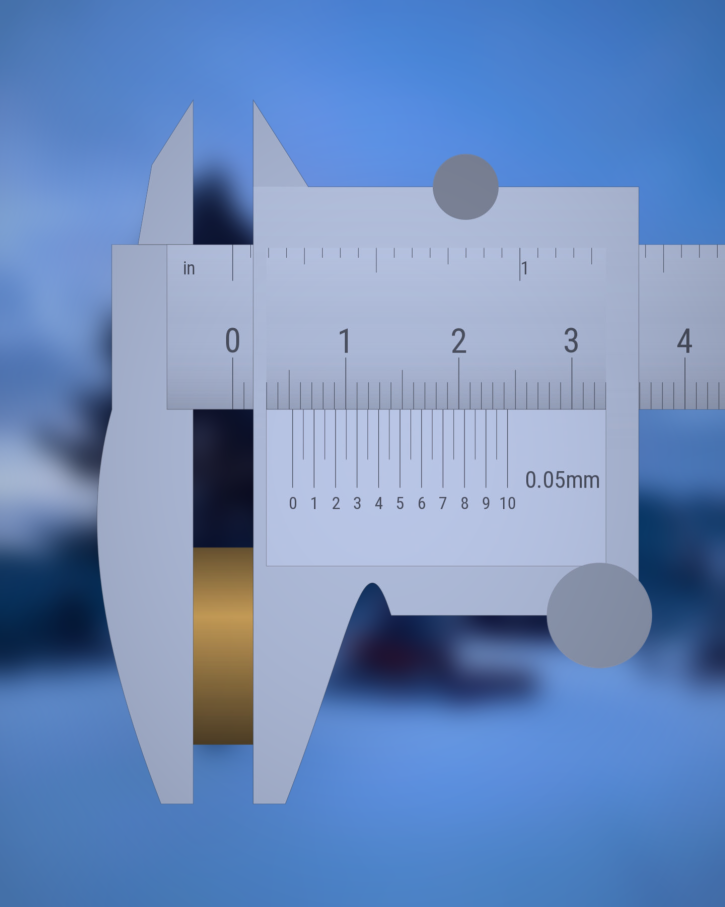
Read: 5.3 mm
